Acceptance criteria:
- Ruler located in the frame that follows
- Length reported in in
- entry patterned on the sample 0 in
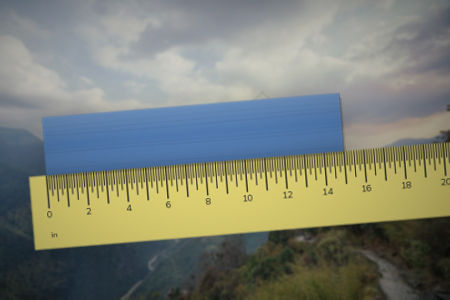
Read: 15 in
